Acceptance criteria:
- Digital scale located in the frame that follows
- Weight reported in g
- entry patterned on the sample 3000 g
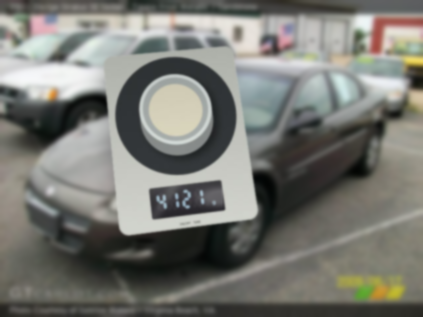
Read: 4121 g
